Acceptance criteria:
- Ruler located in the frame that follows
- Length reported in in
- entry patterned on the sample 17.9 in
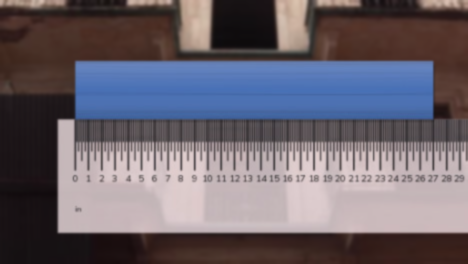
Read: 27 in
